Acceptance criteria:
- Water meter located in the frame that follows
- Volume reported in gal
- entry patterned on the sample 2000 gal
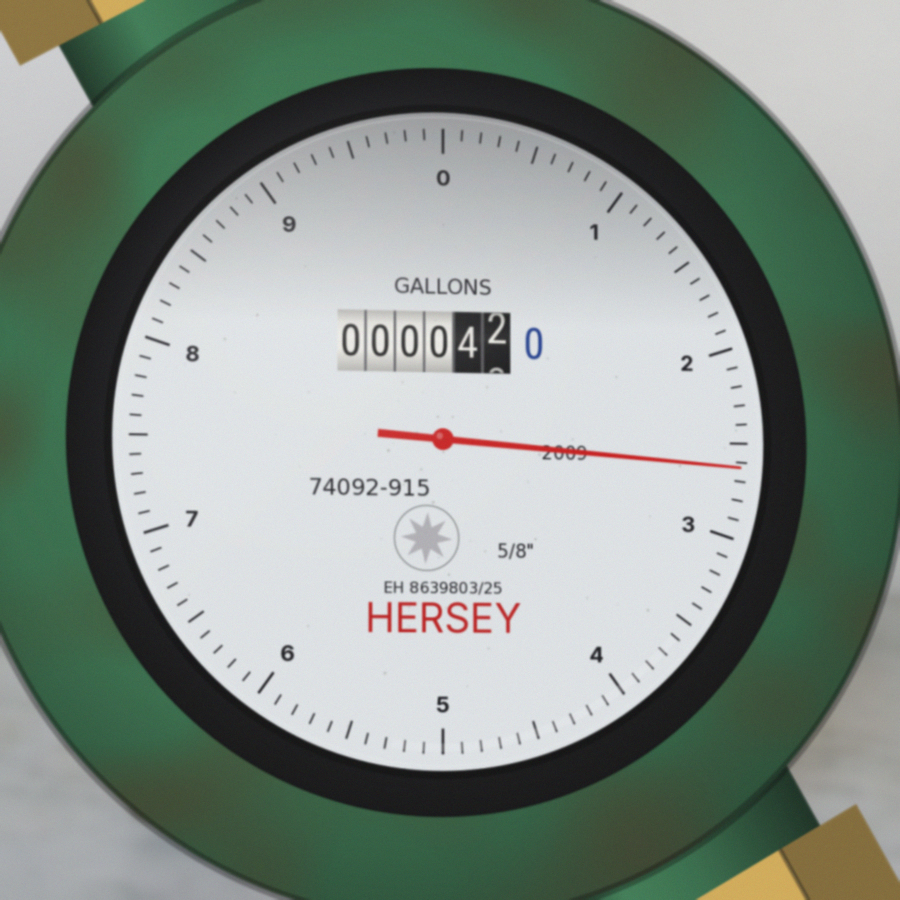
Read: 422.6 gal
